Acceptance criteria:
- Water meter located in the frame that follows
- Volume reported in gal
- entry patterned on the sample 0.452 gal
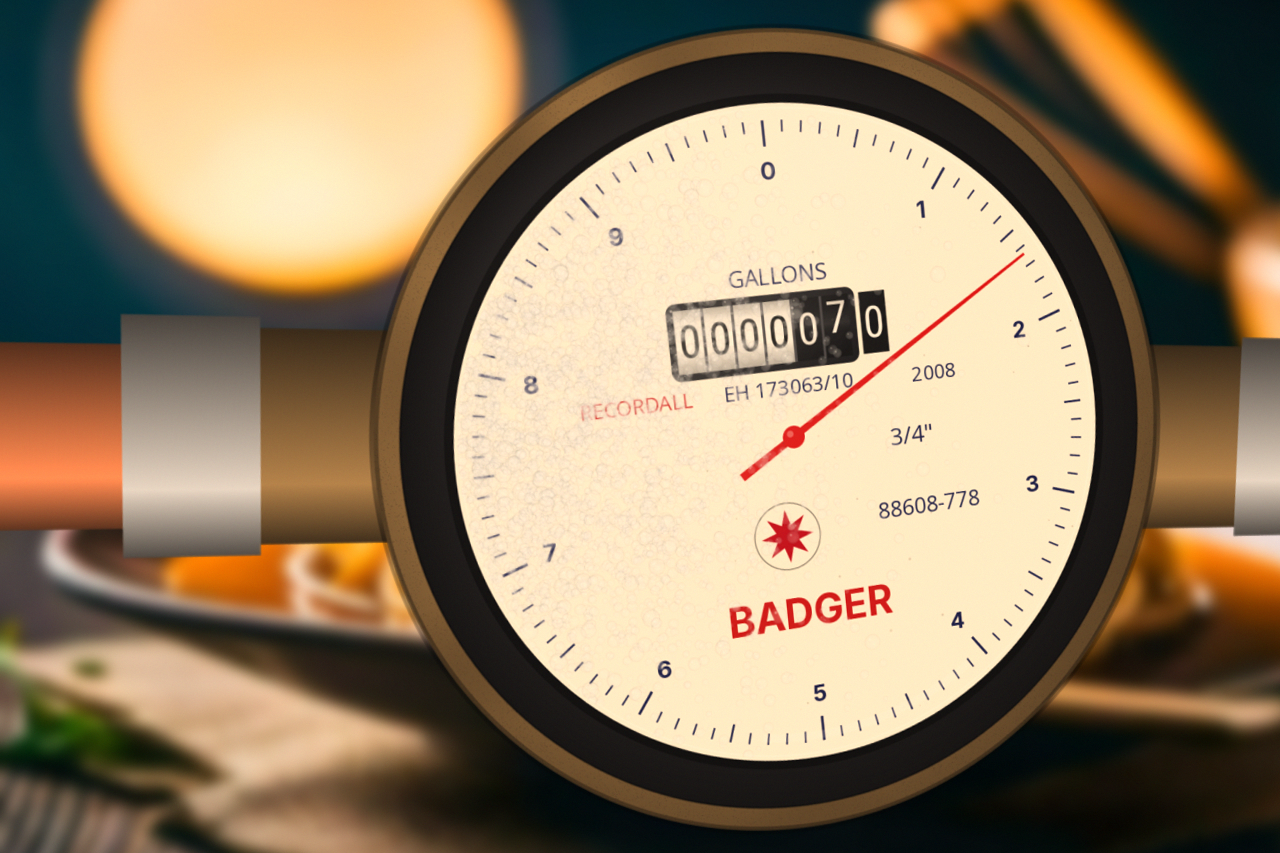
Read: 71.6 gal
